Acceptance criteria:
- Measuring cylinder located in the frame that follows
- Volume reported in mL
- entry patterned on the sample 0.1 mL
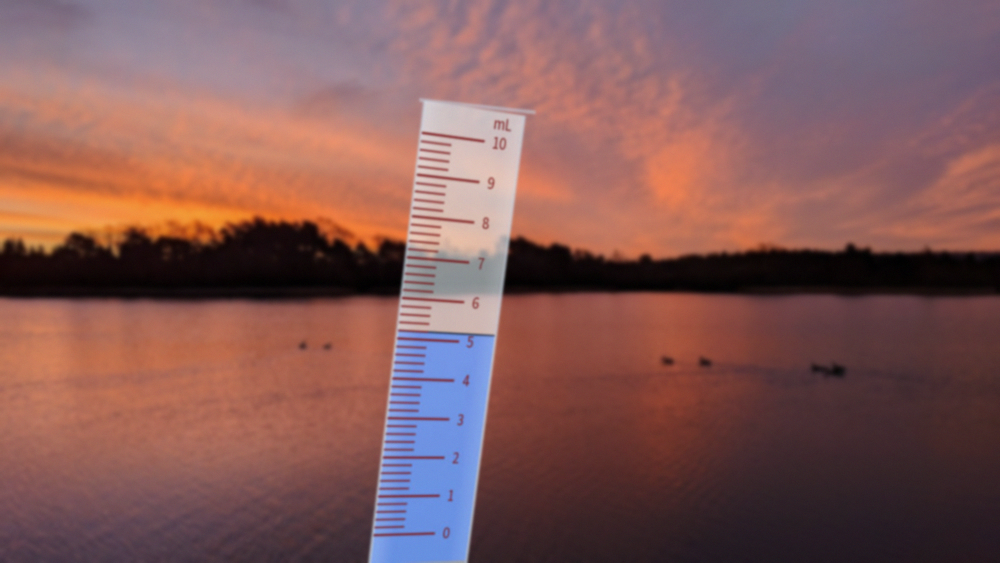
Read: 5.2 mL
